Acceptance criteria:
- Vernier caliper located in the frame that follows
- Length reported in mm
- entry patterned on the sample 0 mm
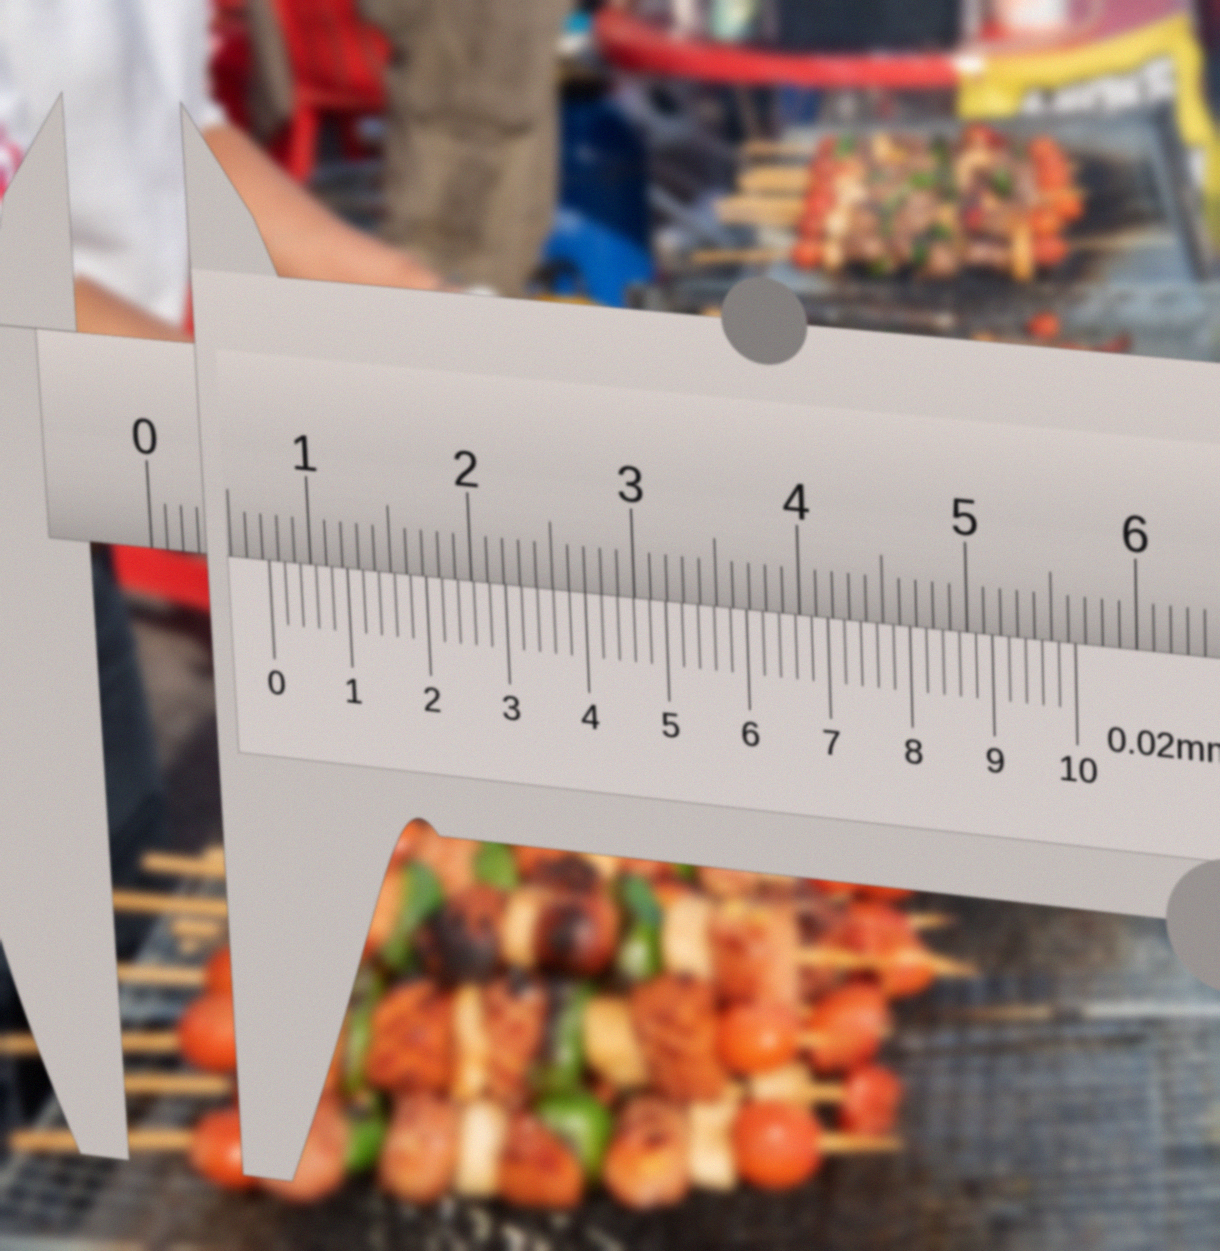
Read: 7.4 mm
